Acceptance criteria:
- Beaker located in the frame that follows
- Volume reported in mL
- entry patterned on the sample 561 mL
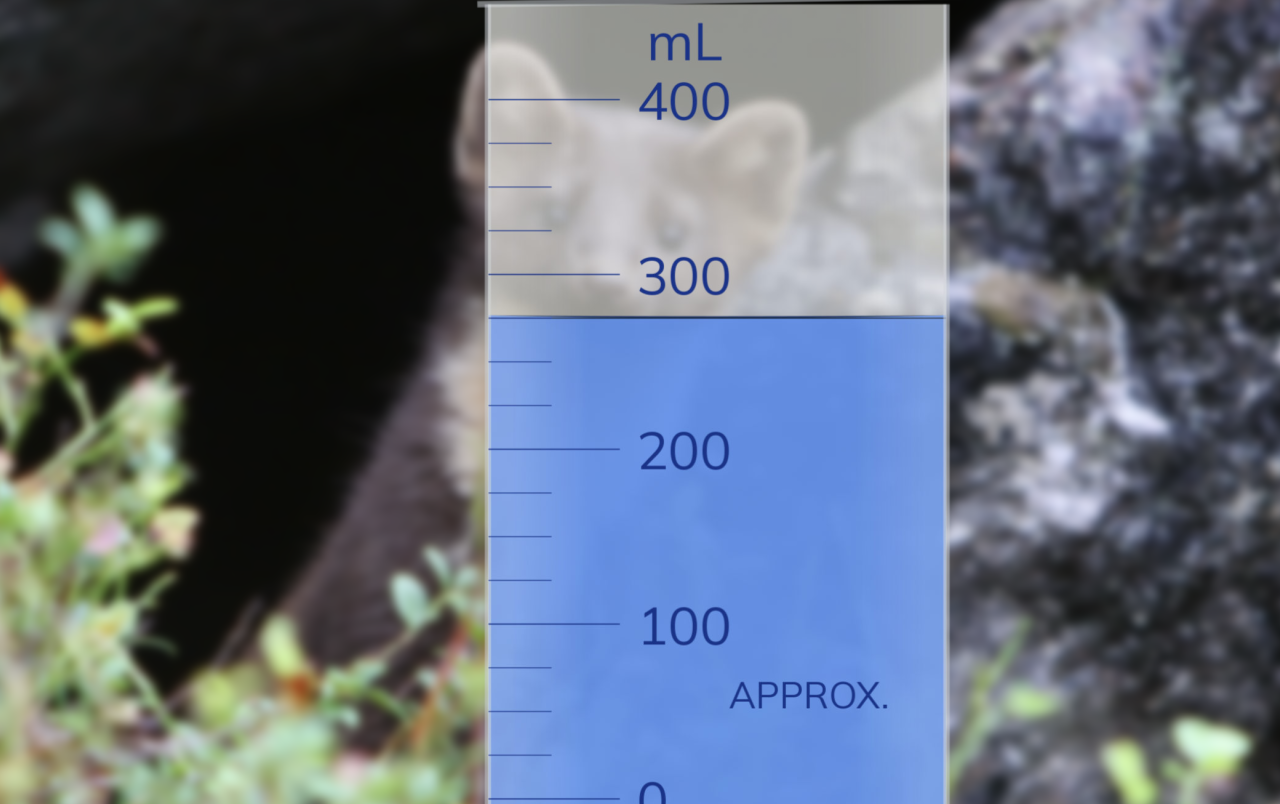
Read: 275 mL
